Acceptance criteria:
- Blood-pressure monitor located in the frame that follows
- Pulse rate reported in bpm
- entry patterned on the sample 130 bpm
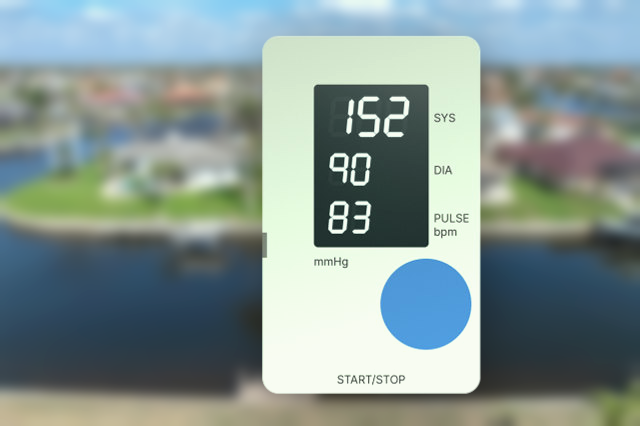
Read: 83 bpm
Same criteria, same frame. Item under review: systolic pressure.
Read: 152 mmHg
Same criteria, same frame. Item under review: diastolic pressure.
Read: 90 mmHg
